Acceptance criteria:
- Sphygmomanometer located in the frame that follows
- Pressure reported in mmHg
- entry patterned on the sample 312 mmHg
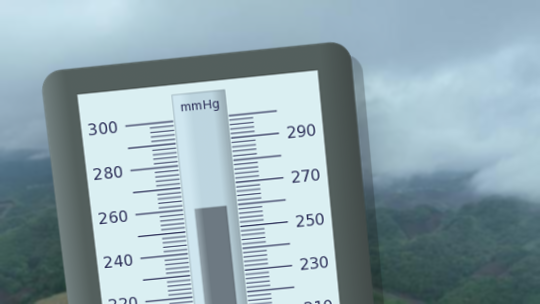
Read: 260 mmHg
